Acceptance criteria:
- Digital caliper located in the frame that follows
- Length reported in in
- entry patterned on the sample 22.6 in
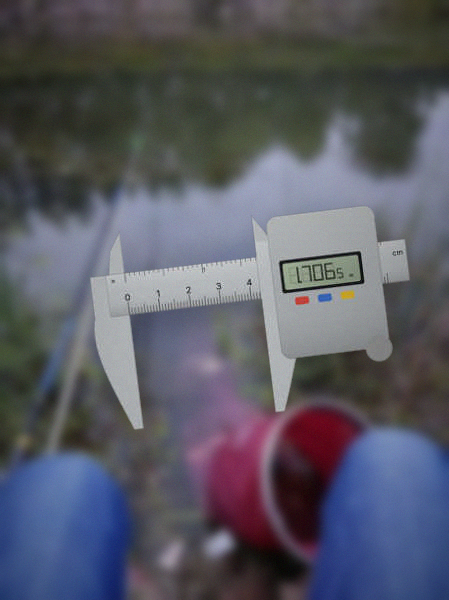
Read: 1.7065 in
